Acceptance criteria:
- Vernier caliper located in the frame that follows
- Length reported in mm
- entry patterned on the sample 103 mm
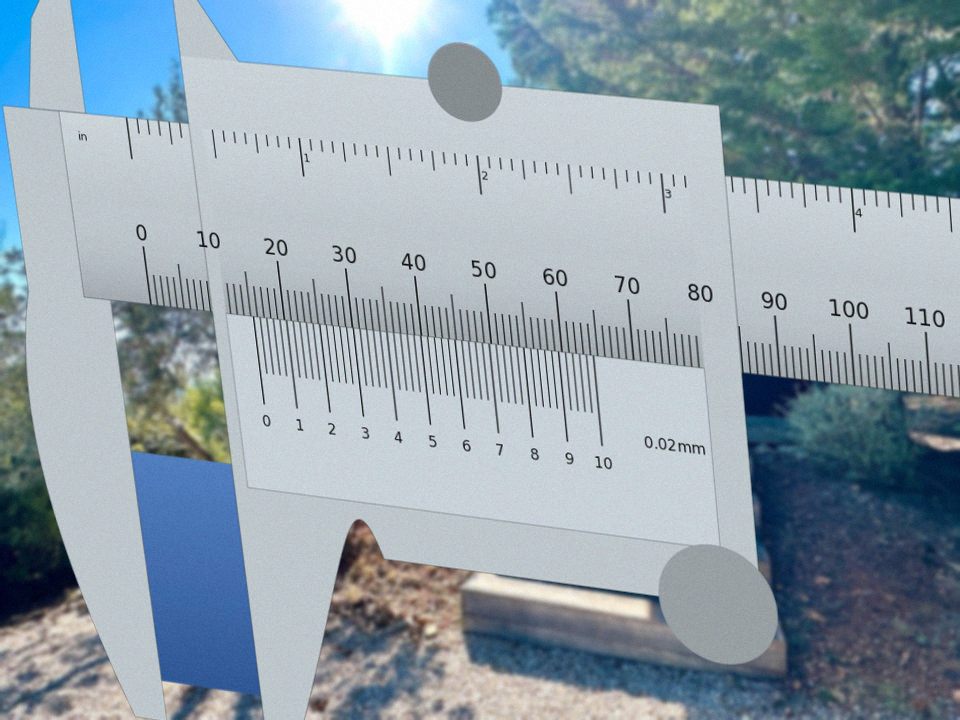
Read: 15.4 mm
